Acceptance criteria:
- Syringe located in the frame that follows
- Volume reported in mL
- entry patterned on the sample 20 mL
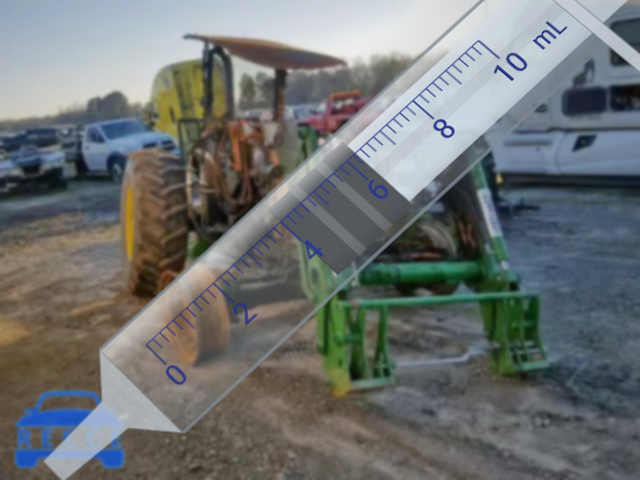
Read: 4 mL
